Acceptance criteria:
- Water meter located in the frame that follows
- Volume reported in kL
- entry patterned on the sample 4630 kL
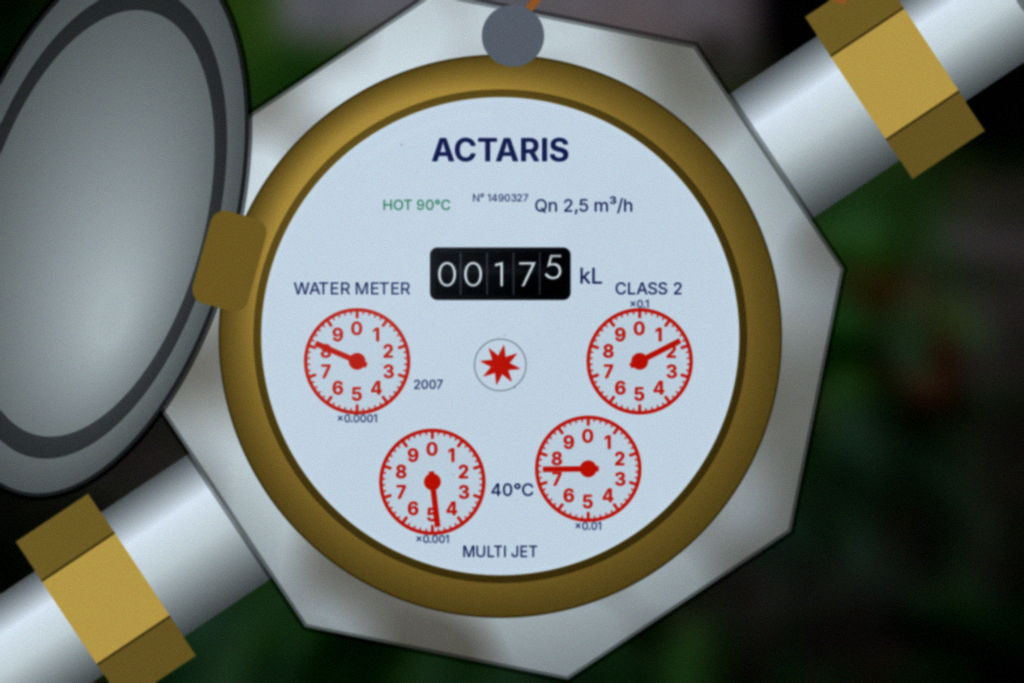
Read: 175.1748 kL
